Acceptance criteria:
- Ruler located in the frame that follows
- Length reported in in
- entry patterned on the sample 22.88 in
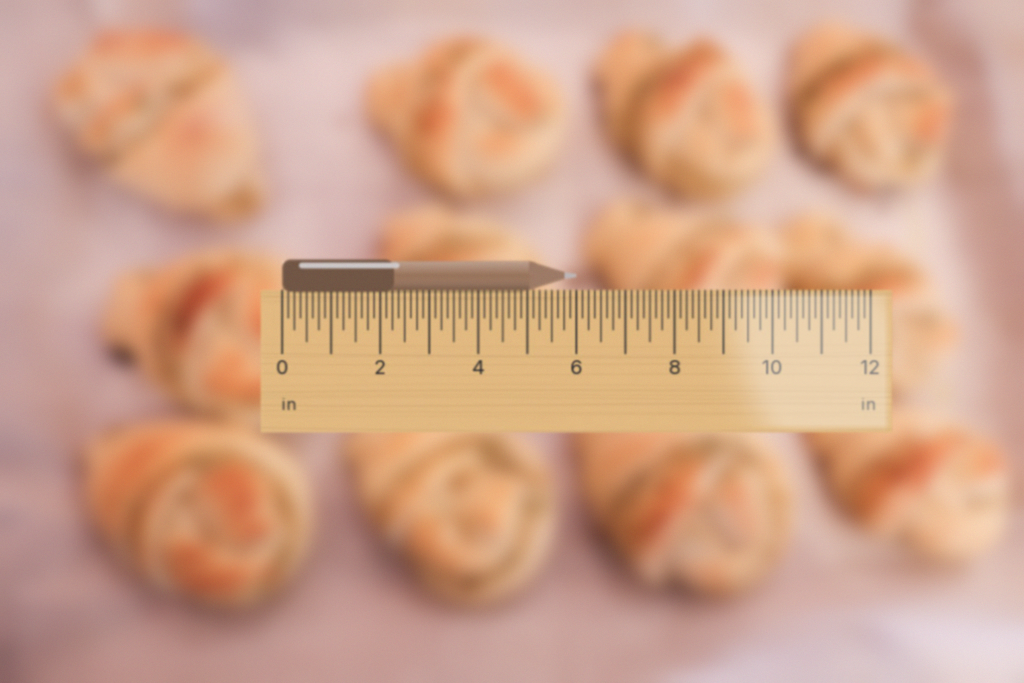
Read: 6 in
